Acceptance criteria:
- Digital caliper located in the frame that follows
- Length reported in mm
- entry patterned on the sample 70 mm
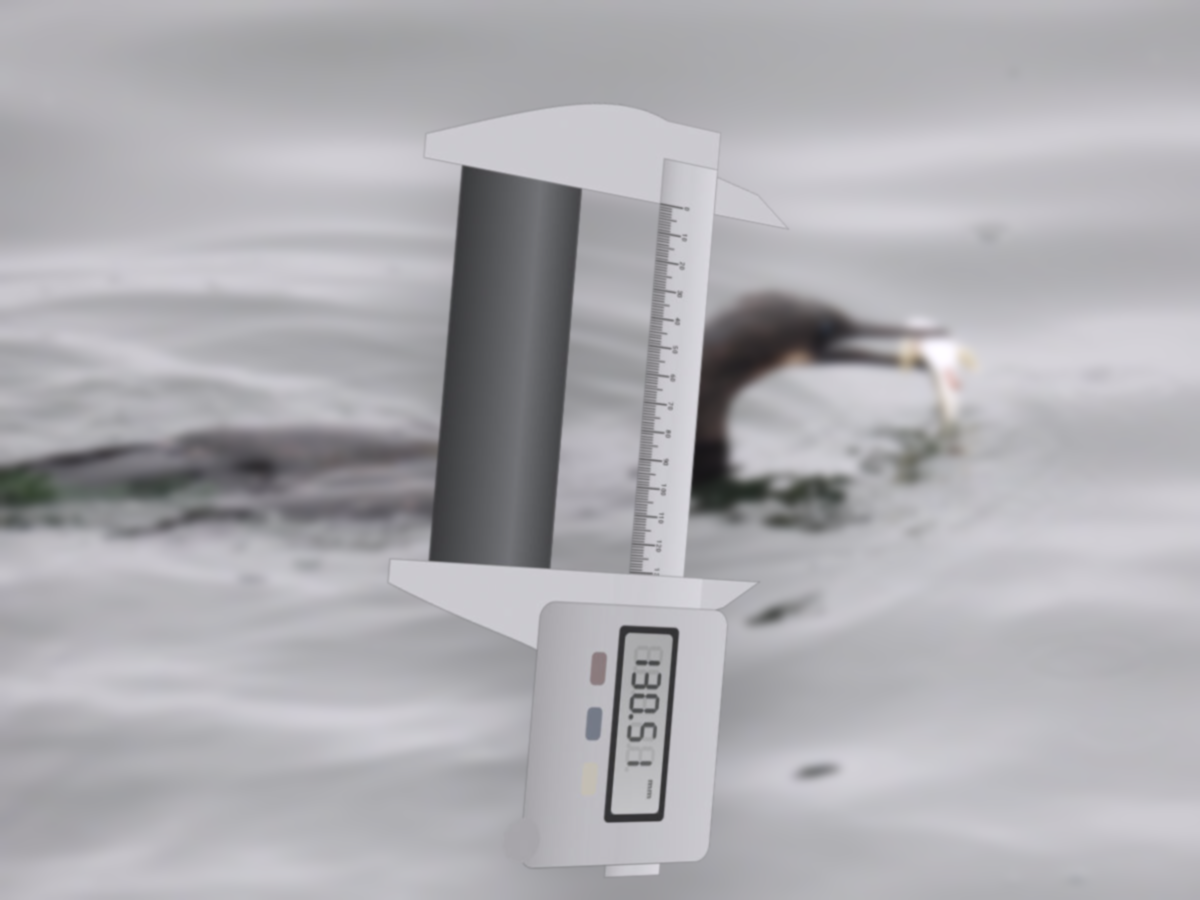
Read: 130.51 mm
